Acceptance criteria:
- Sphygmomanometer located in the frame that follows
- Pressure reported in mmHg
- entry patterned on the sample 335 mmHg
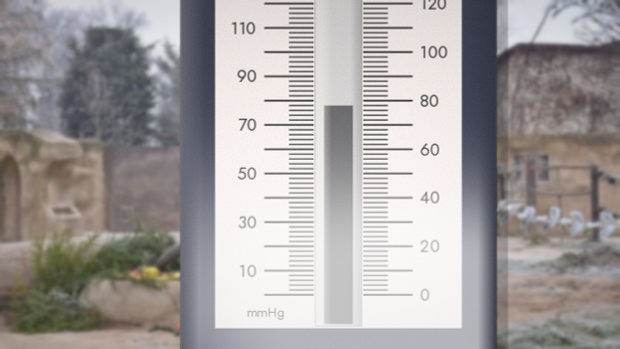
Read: 78 mmHg
